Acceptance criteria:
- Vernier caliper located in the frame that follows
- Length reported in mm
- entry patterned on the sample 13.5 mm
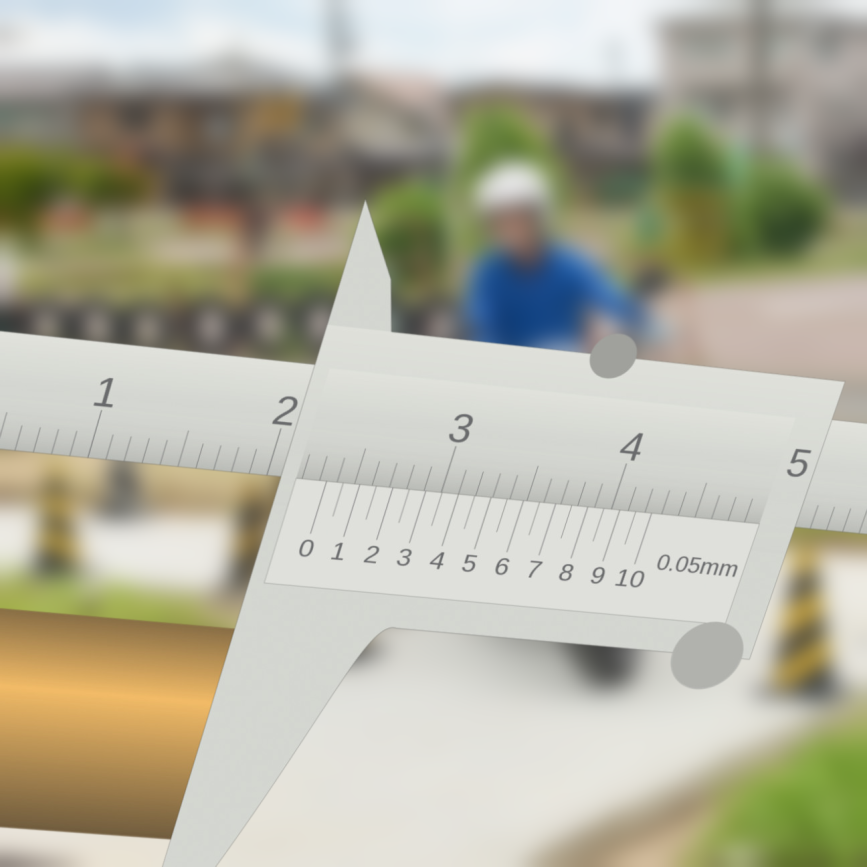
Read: 23.4 mm
